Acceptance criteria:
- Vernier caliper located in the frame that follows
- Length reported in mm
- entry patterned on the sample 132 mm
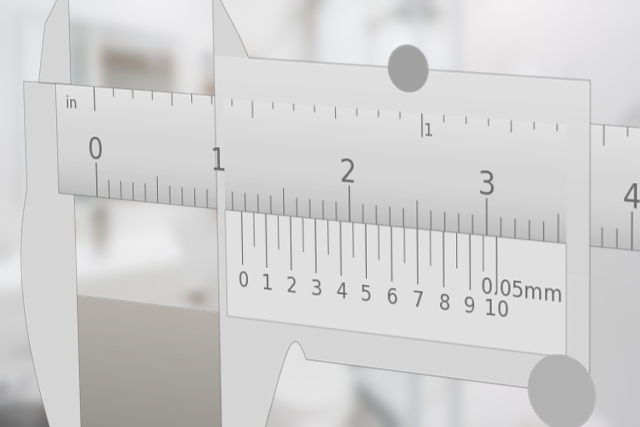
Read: 11.7 mm
